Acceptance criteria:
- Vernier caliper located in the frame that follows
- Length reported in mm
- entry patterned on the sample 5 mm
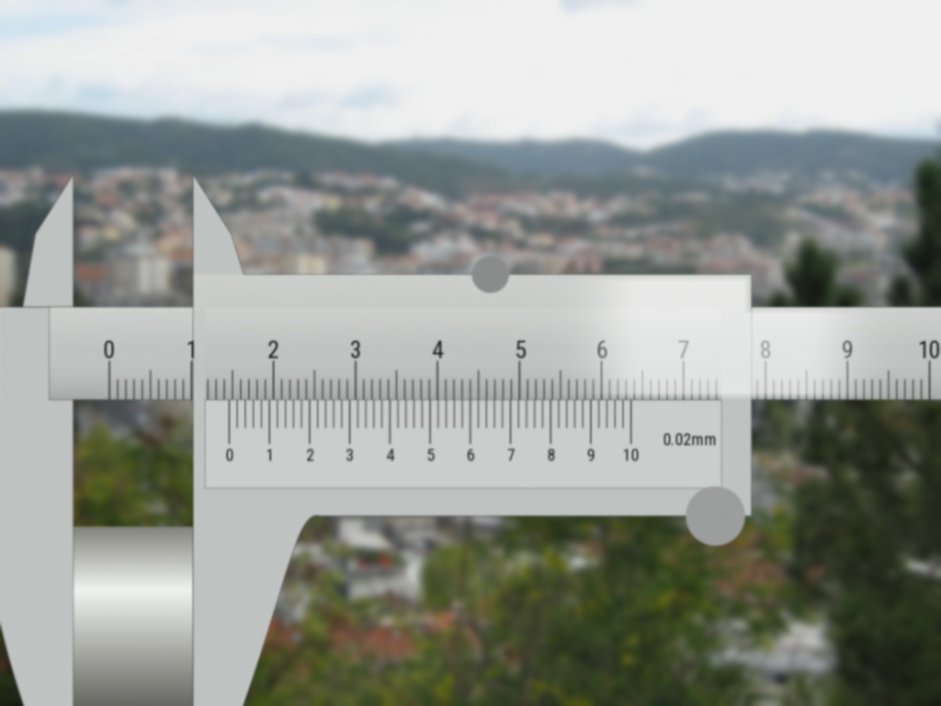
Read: 14.6 mm
